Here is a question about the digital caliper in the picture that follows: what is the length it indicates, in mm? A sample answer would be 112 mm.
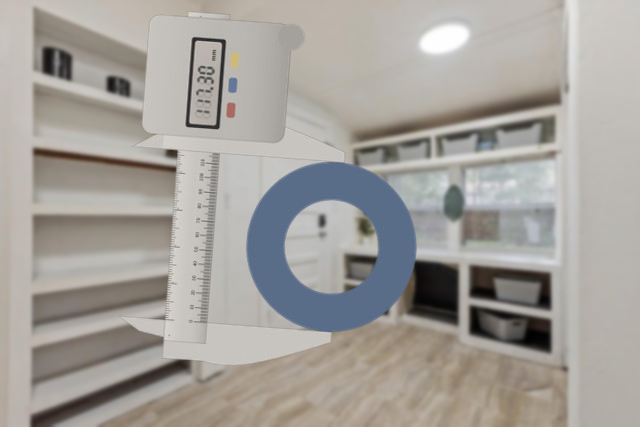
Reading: 117.30 mm
